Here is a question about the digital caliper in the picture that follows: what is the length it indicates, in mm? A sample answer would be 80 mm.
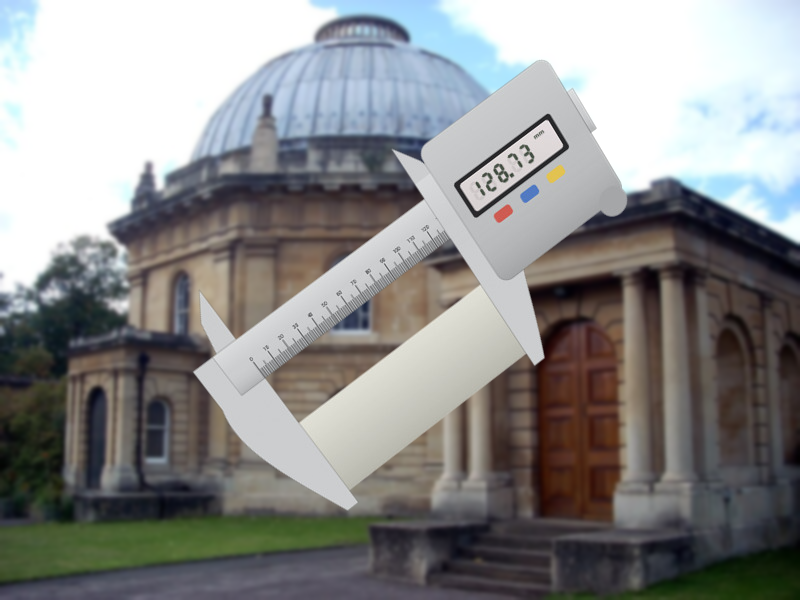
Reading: 128.73 mm
